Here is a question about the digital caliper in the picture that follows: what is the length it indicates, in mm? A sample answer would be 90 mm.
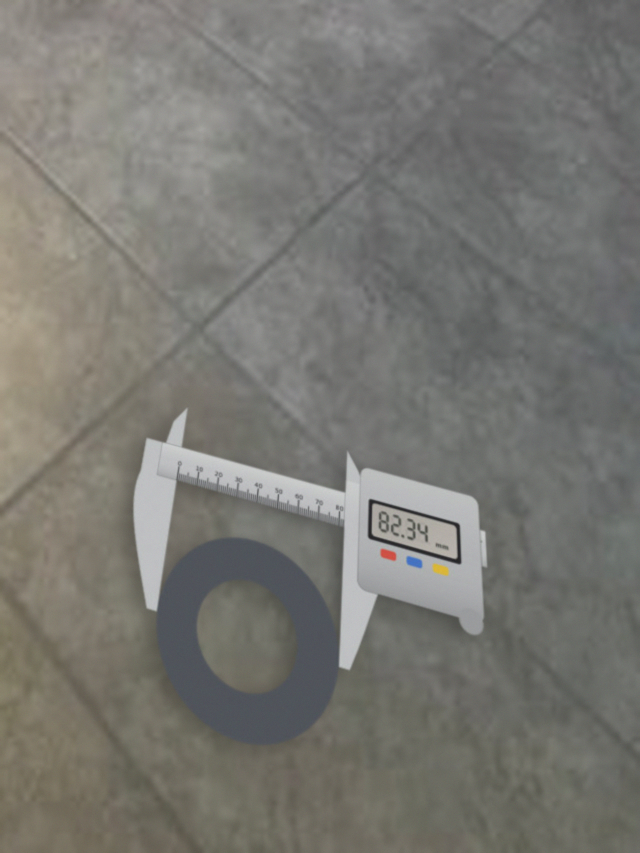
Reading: 82.34 mm
